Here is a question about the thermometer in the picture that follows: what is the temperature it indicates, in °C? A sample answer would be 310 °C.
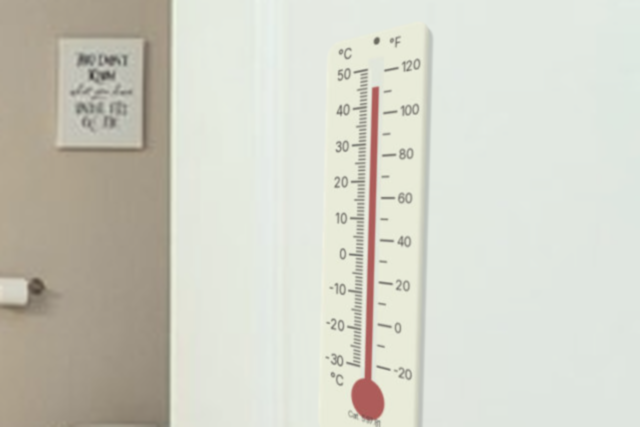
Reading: 45 °C
